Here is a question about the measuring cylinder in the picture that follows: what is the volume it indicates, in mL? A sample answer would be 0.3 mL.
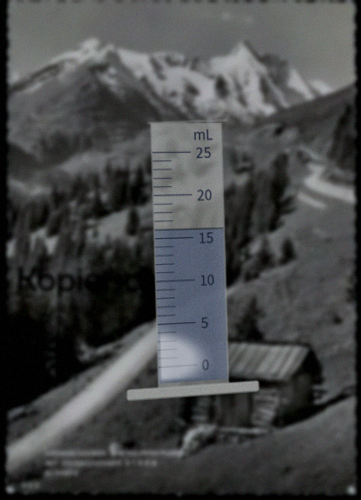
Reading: 16 mL
